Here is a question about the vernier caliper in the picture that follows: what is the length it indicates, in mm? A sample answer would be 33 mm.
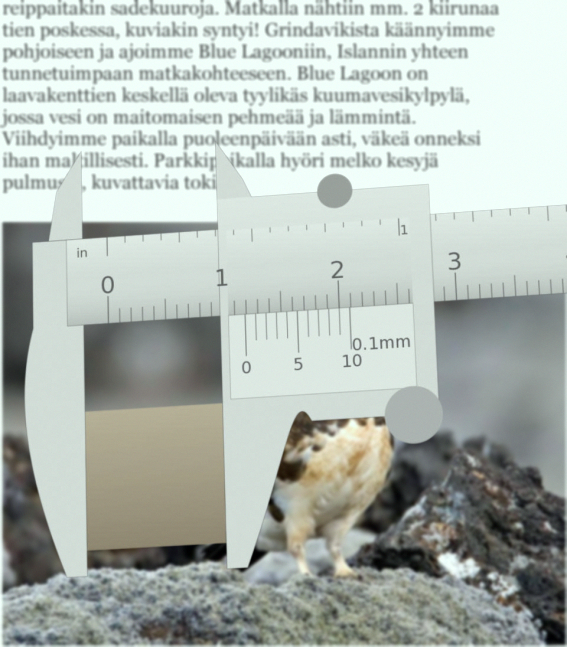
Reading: 11.9 mm
